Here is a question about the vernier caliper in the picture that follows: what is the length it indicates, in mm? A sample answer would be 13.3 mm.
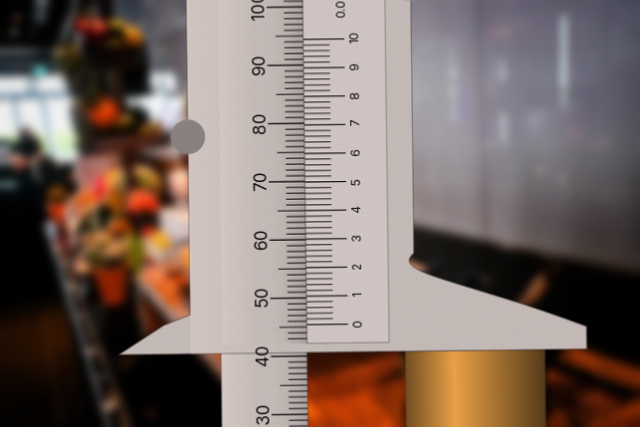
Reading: 45.4 mm
